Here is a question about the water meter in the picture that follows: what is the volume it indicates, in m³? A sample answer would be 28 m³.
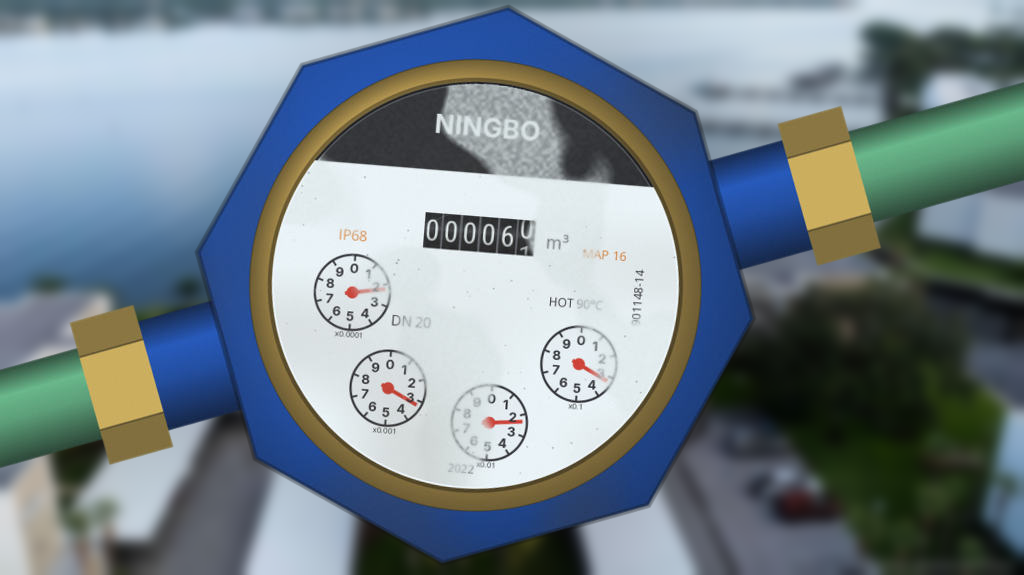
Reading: 60.3232 m³
